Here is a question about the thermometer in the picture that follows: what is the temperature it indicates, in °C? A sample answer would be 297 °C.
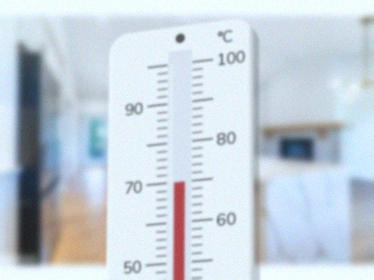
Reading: 70 °C
